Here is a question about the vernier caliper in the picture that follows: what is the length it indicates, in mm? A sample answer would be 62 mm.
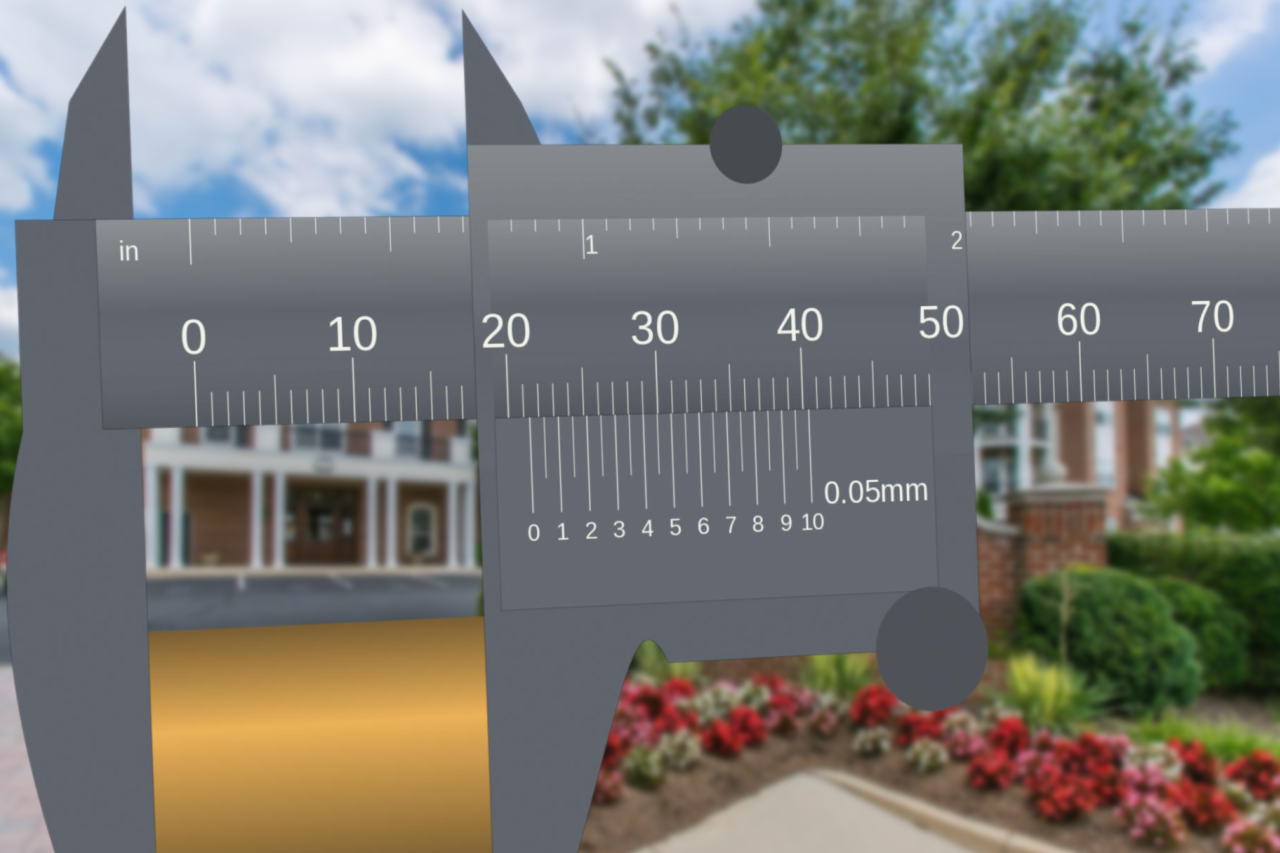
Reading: 21.4 mm
